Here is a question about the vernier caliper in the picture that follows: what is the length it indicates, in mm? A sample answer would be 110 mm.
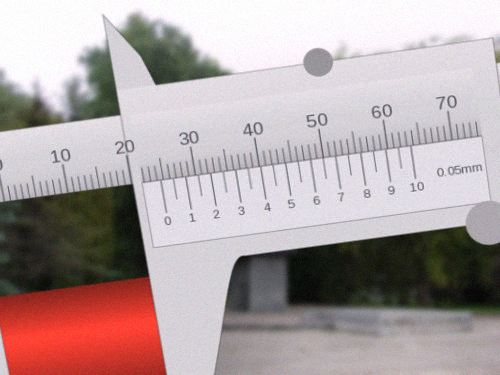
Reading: 24.6 mm
